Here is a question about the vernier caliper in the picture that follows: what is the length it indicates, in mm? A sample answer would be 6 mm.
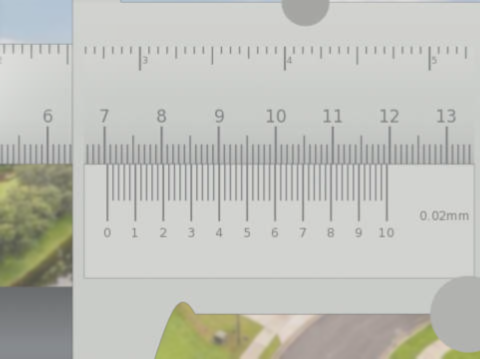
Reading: 70.5 mm
